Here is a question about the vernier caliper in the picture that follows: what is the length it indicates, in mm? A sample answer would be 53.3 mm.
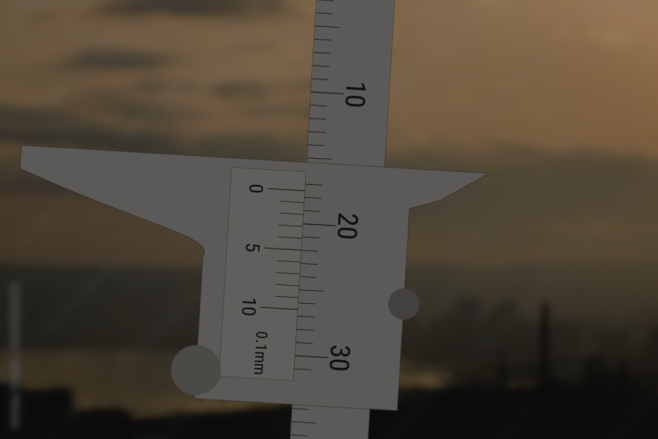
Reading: 17.5 mm
